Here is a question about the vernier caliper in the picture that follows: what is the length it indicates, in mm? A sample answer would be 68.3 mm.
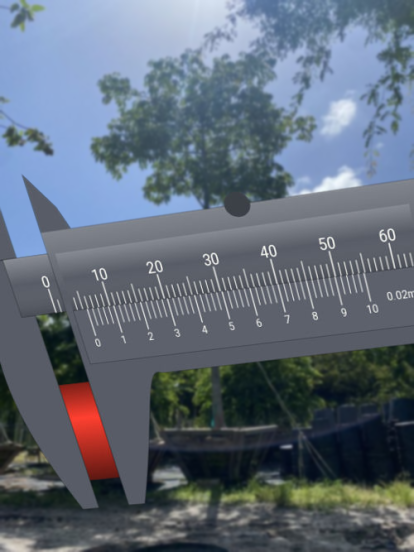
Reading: 5.8 mm
